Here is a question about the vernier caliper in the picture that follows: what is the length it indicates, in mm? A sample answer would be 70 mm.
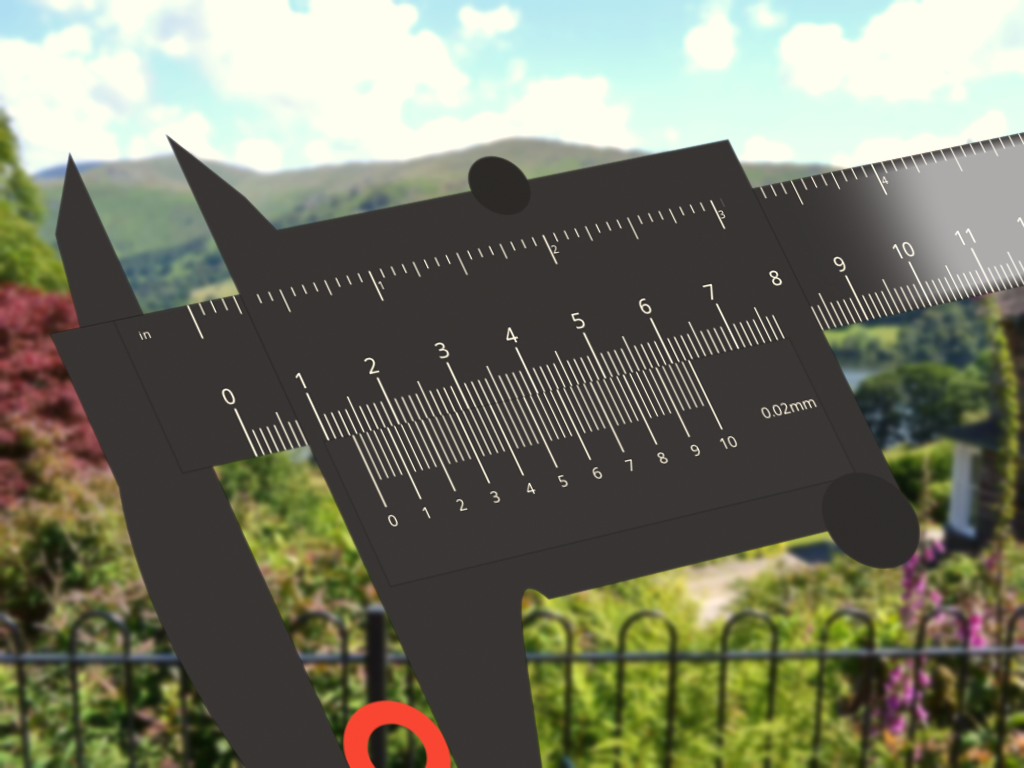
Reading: 13.4 mm
